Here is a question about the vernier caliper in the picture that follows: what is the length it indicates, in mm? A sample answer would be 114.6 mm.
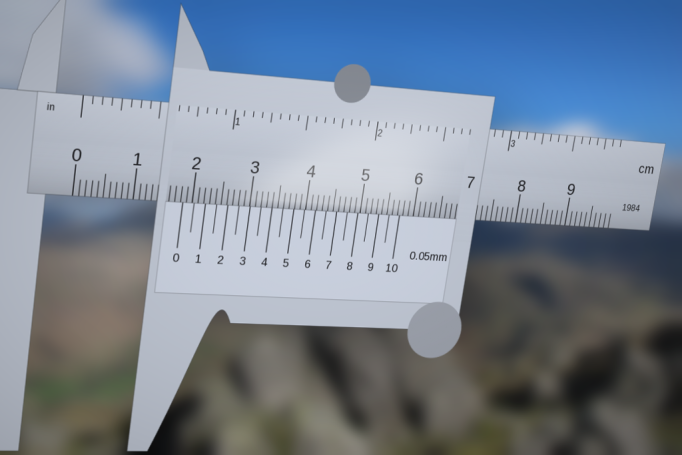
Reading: 18.4 mm
